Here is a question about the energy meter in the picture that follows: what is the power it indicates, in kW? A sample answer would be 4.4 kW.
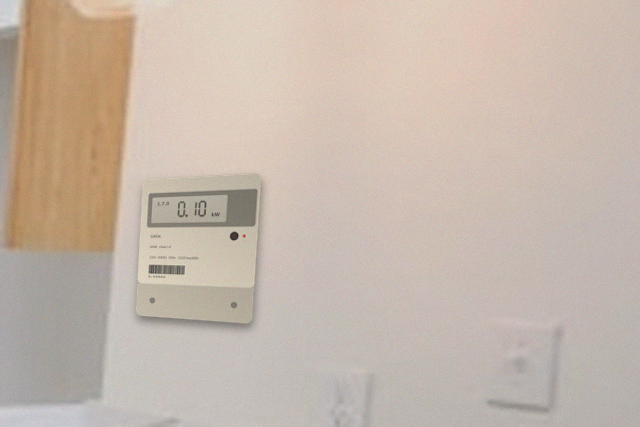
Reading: 0.10 kW
